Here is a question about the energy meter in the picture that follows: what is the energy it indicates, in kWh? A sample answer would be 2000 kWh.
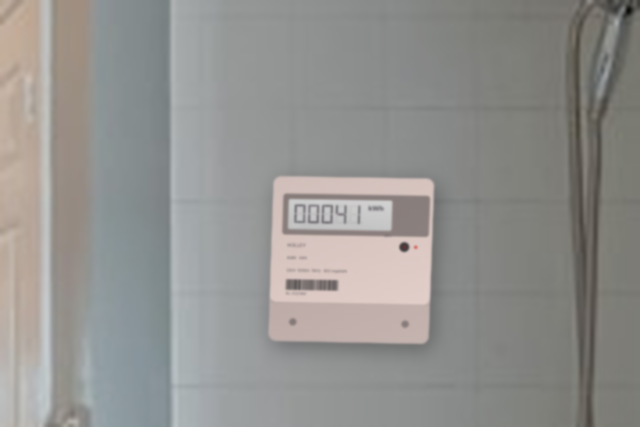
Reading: 41 kWh
